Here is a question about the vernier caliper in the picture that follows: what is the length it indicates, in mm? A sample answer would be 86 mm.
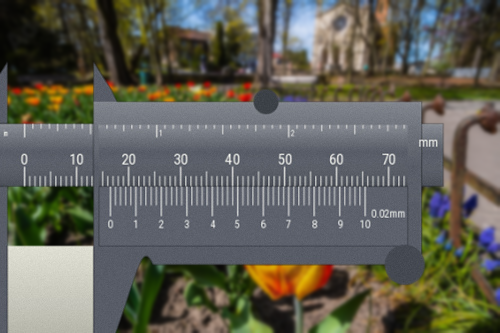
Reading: 16.5 mm
